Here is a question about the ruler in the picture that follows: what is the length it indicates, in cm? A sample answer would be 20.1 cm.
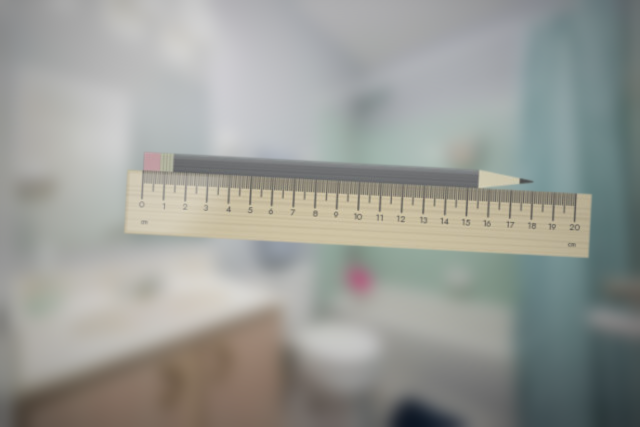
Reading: 18 cm
